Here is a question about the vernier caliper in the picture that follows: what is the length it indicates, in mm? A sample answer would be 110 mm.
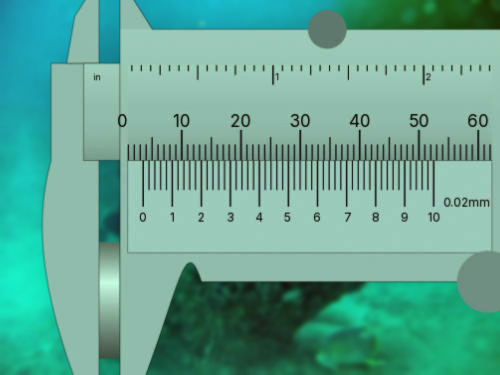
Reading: 3.5 mm
